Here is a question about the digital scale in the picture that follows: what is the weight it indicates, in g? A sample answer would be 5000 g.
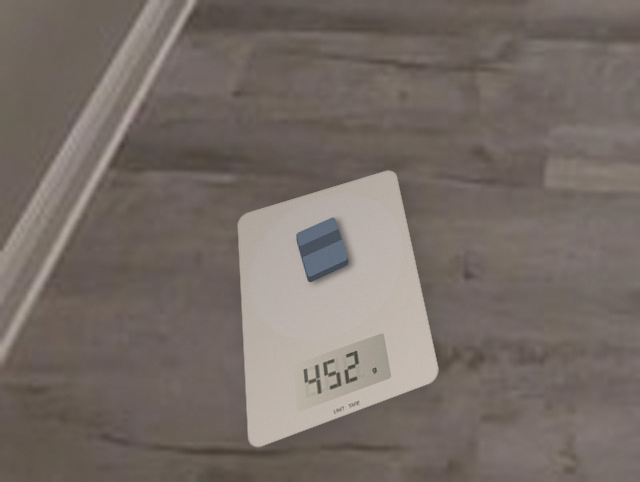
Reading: 452 g
